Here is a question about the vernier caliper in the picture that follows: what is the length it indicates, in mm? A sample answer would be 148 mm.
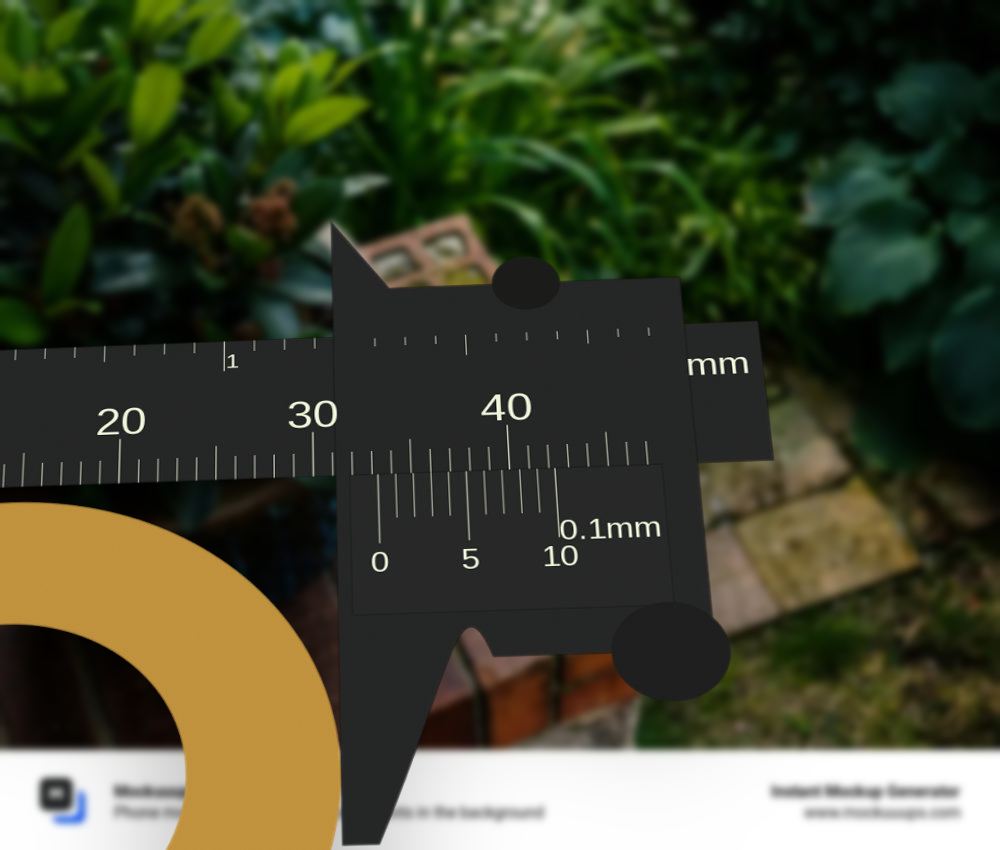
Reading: 33.3 mm
